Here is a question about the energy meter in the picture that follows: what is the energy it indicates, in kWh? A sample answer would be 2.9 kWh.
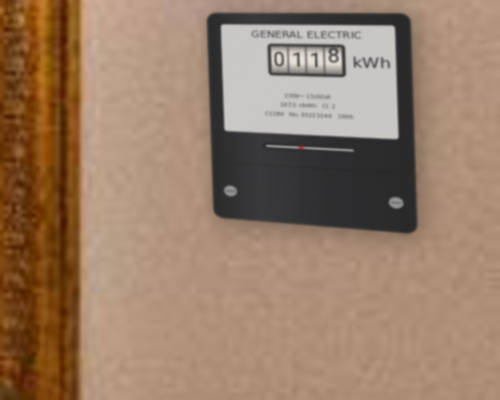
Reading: 118 kWh
